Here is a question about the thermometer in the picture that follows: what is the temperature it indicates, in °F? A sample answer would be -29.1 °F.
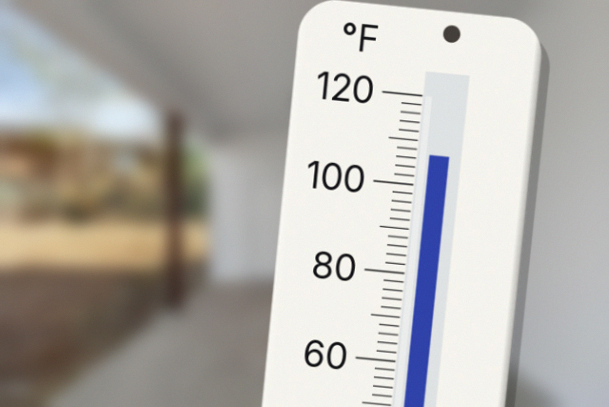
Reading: 107 °F
